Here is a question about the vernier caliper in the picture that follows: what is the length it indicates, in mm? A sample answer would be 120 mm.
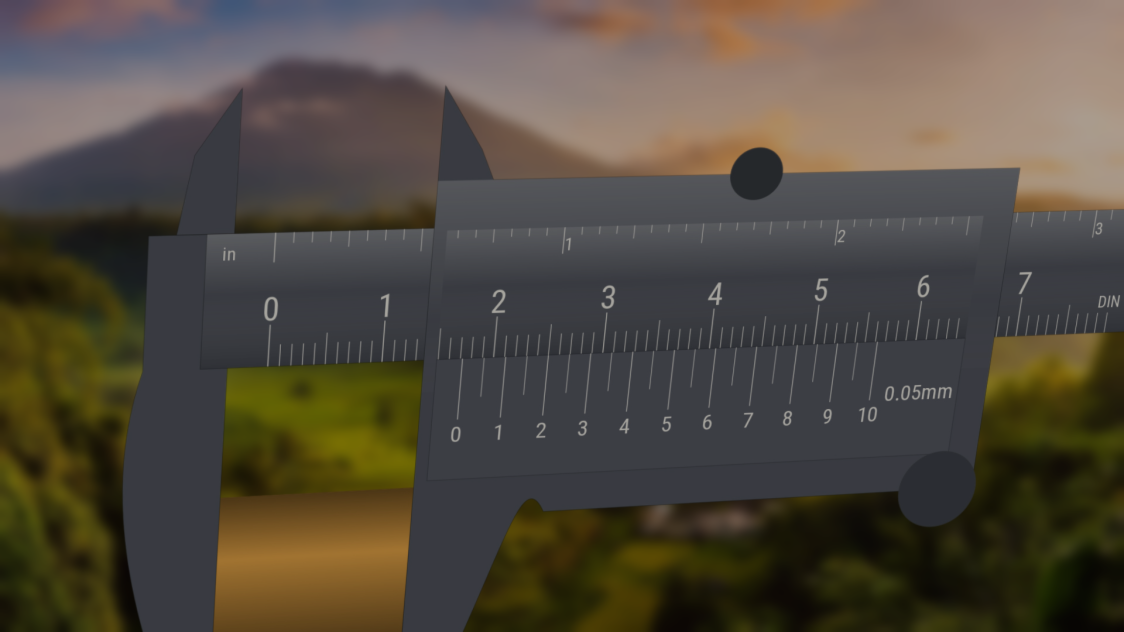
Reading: 17.2 mm
